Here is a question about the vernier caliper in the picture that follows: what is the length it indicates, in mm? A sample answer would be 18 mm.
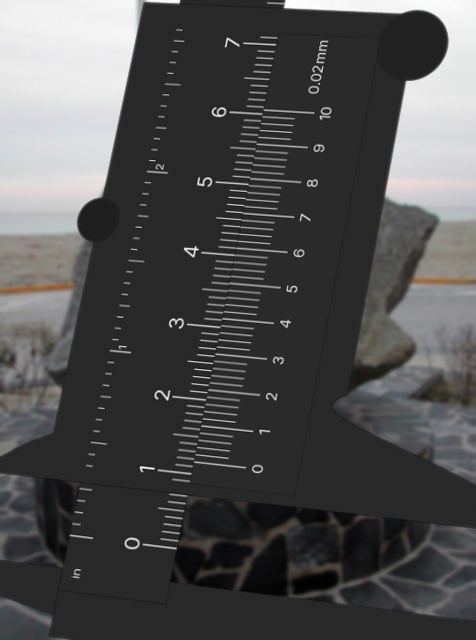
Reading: 11.6 mm
